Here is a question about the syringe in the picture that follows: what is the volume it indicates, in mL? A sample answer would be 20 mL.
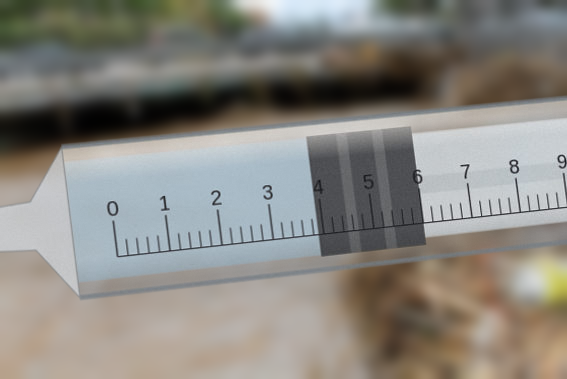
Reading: 3.9 mL
